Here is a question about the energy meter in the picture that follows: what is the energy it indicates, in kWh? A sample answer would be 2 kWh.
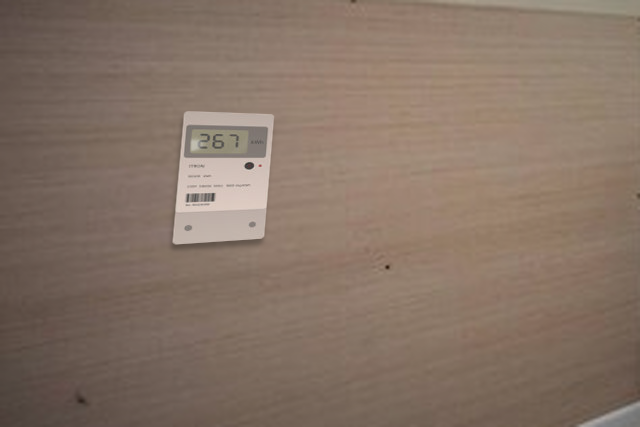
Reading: 267 kWh
